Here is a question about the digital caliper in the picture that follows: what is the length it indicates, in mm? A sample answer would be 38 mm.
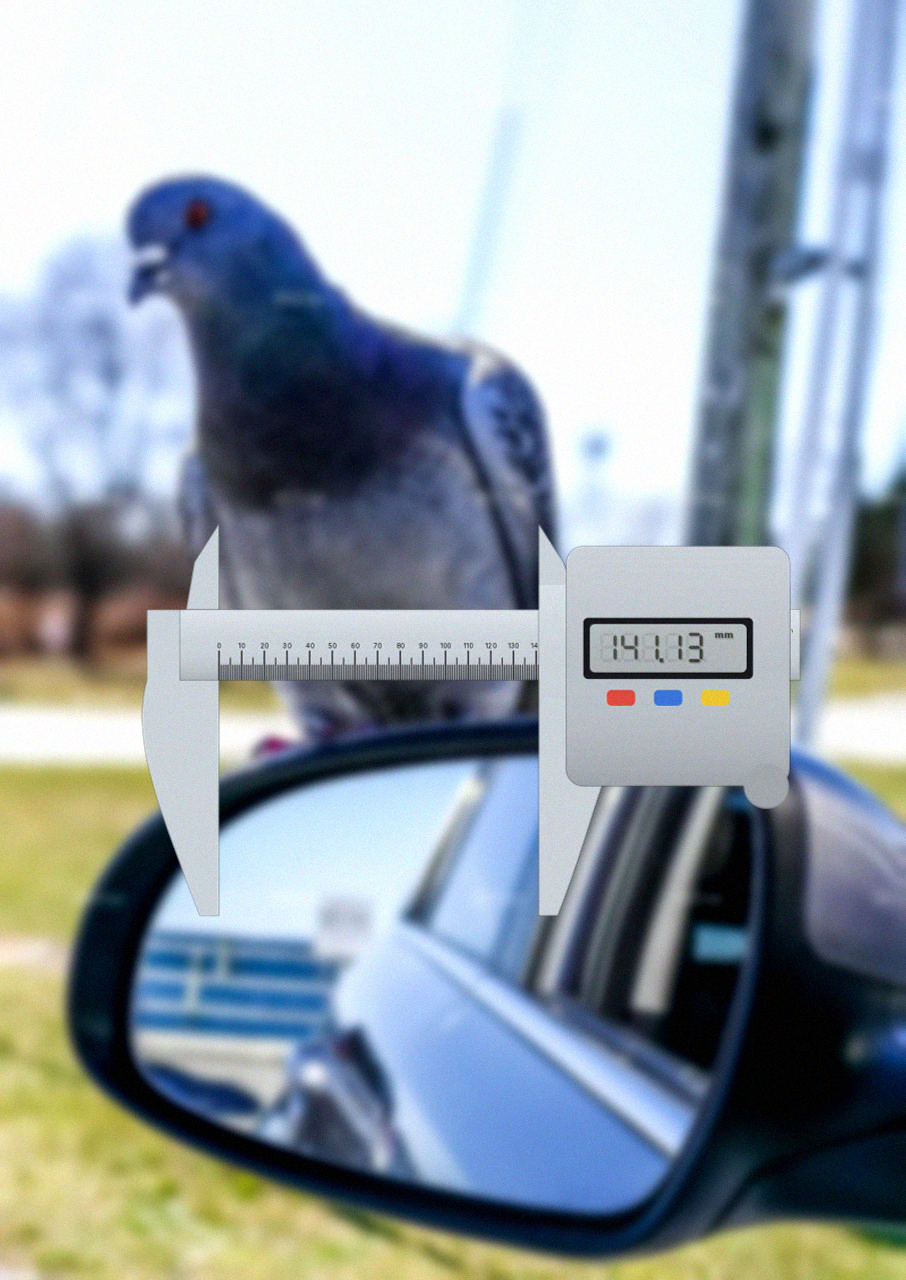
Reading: 141.13 mm
